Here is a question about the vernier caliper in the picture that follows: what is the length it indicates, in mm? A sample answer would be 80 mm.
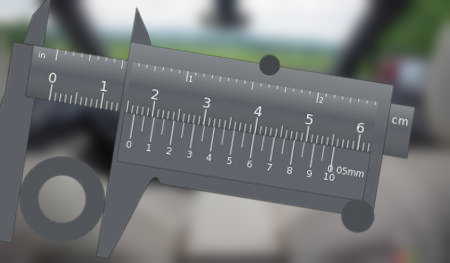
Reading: 16.5 mm
